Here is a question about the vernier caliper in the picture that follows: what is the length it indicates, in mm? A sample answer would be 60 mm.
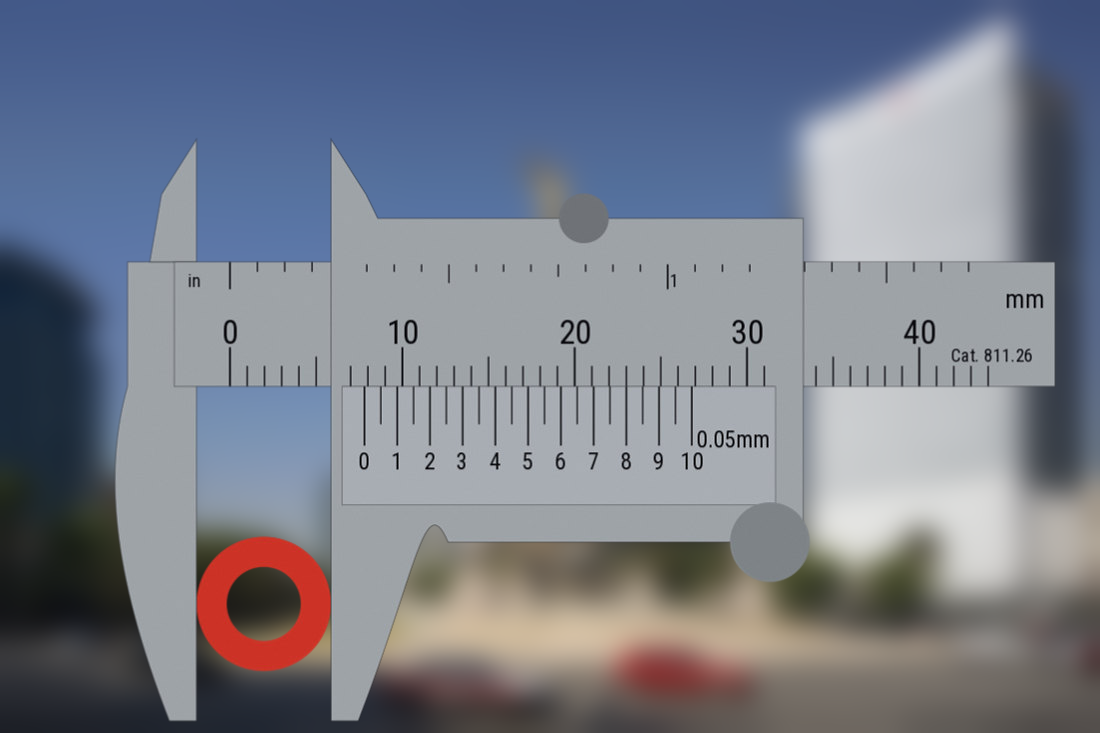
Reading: 7.8 mm
